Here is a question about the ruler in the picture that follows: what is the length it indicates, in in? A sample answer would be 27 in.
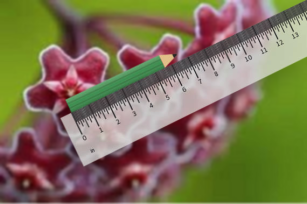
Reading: 6.5 in
